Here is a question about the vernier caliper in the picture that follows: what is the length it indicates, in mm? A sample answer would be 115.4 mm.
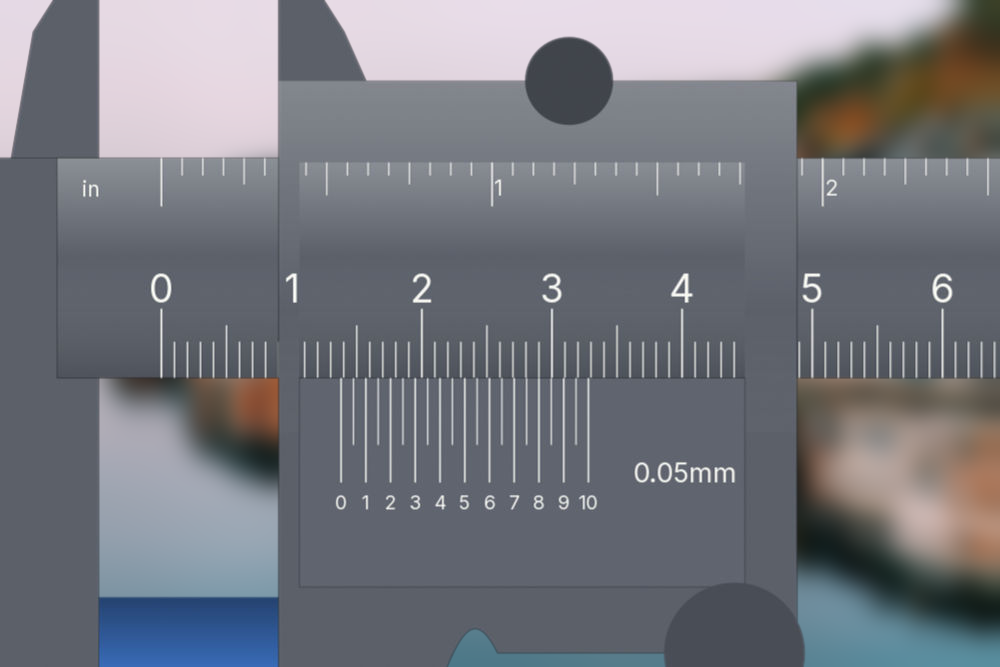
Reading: 13.8 mm
